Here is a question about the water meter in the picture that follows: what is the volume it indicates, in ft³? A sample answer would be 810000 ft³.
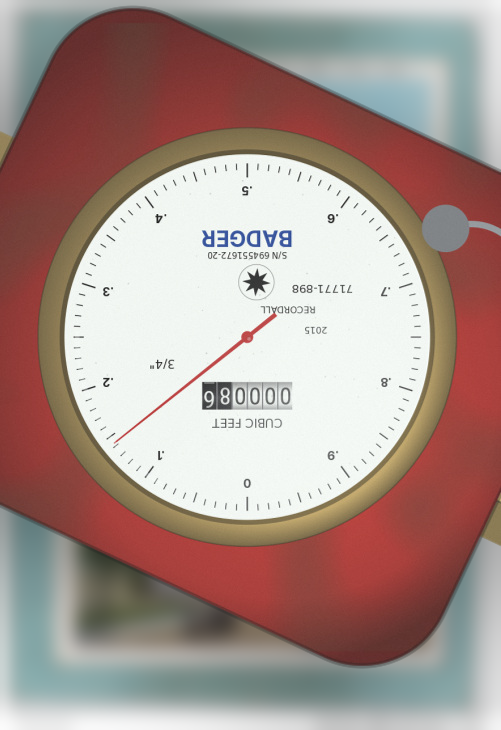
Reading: 86.14 ft³
